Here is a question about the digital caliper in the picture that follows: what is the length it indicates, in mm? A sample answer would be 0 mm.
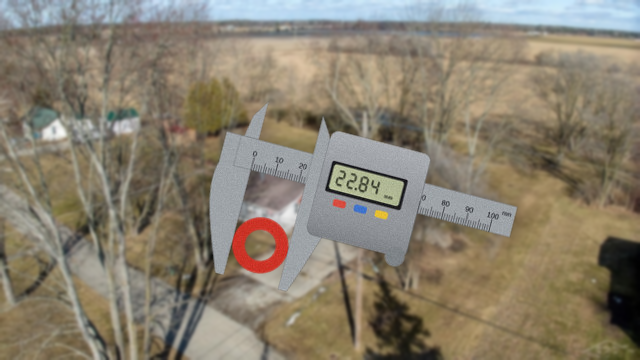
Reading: 22.84 mm
